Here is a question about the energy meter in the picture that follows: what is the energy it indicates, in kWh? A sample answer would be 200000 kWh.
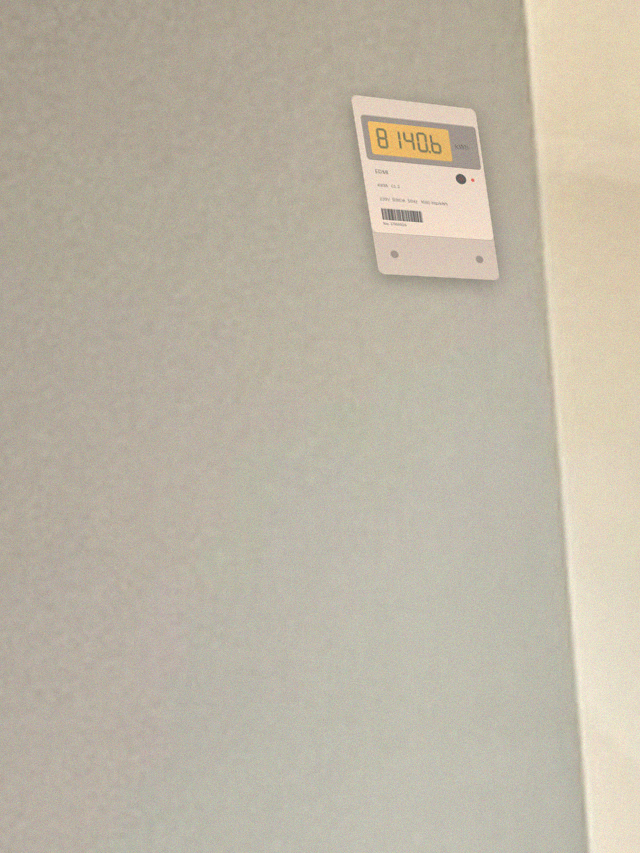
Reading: 8140.6 kWh
